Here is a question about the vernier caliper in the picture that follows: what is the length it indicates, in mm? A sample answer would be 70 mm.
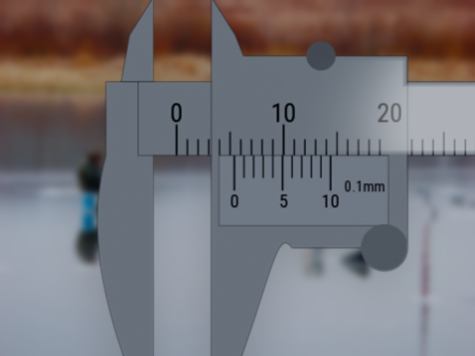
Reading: 5.4 mm
